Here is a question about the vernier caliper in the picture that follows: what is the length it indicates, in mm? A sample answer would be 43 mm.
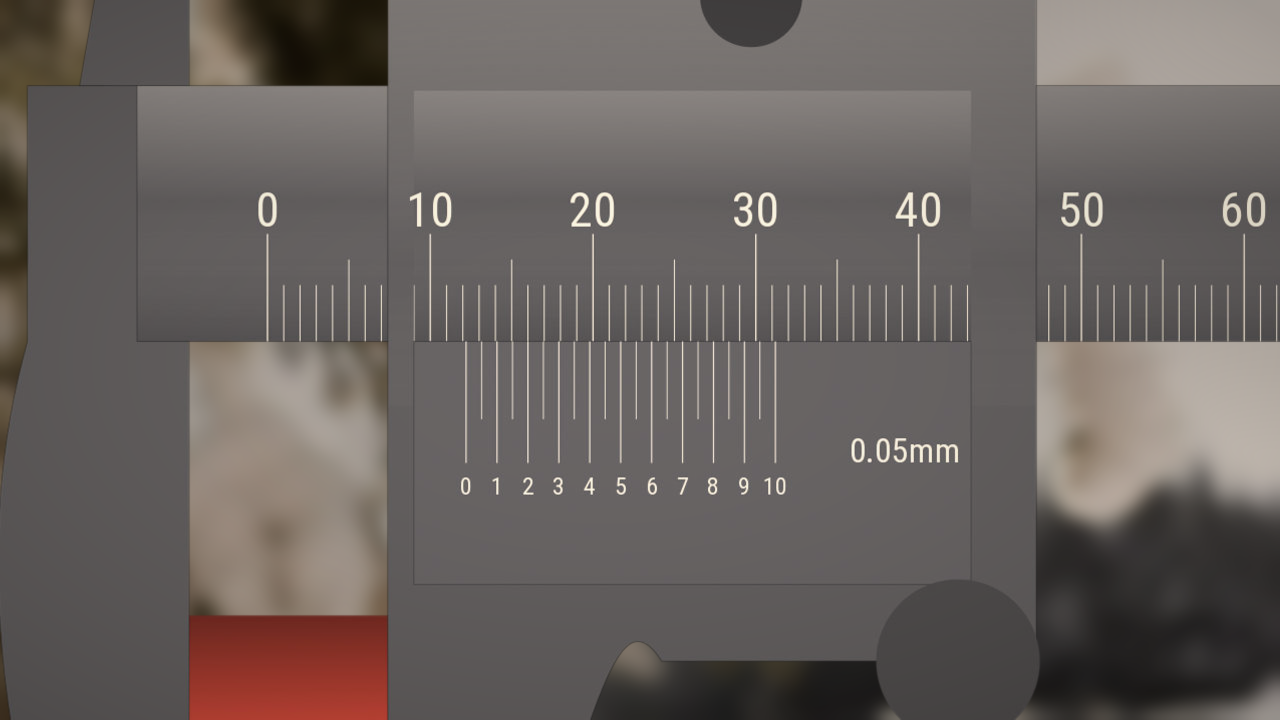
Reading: 12.2 mm
